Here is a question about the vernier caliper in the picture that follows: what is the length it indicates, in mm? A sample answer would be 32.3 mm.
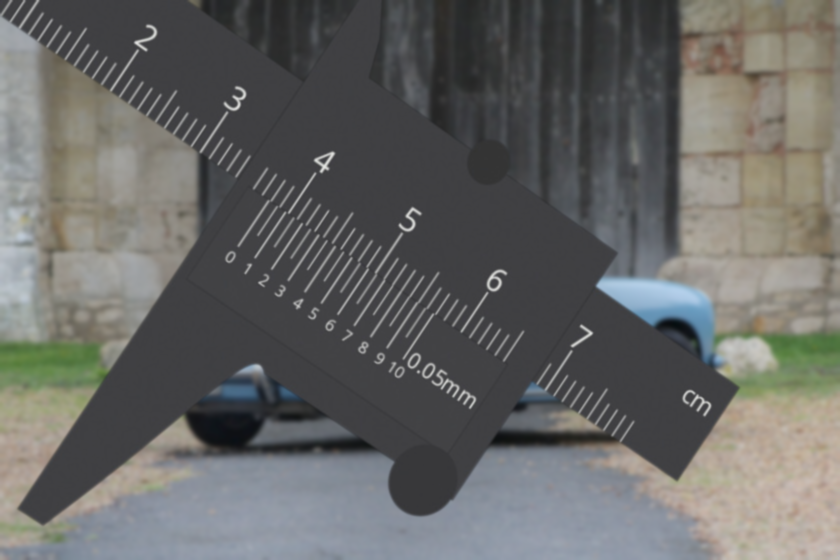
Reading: 37.8 mm
